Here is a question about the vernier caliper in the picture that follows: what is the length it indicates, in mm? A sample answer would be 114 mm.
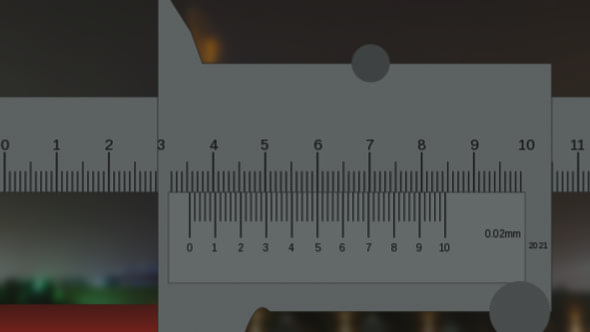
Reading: 35.5 mm
